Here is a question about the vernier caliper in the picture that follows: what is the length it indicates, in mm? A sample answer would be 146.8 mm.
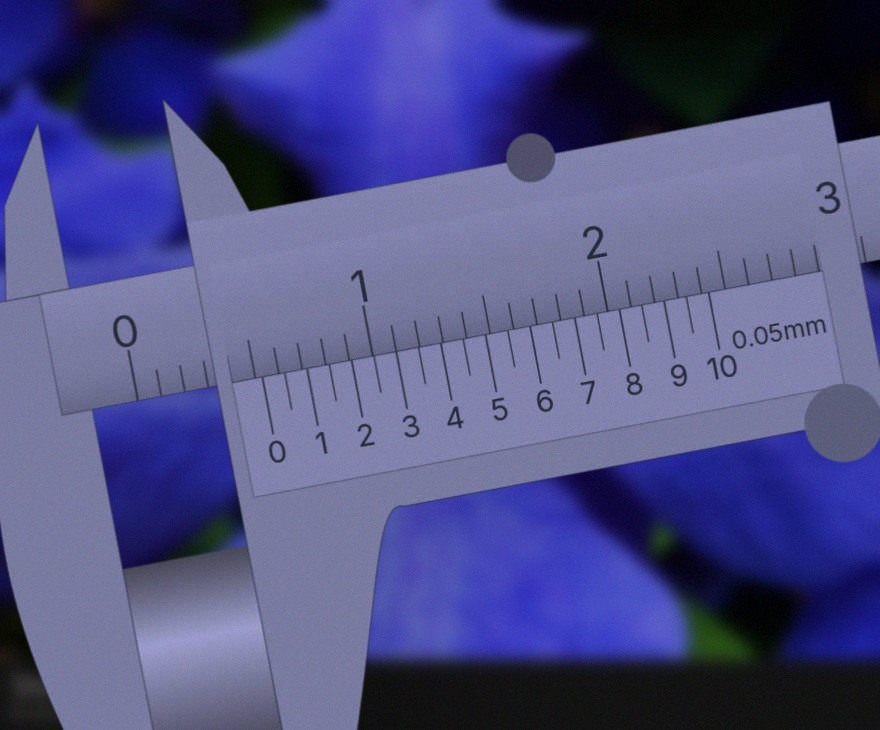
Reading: 5.3 mm
